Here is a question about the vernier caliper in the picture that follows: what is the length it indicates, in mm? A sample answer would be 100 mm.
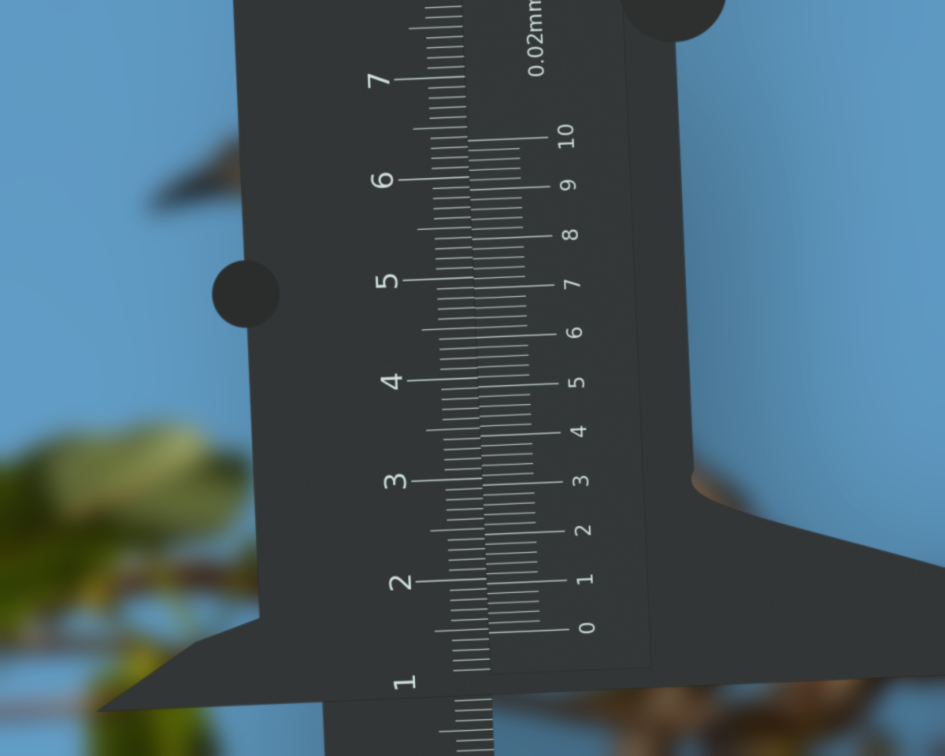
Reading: 14.6 mm
